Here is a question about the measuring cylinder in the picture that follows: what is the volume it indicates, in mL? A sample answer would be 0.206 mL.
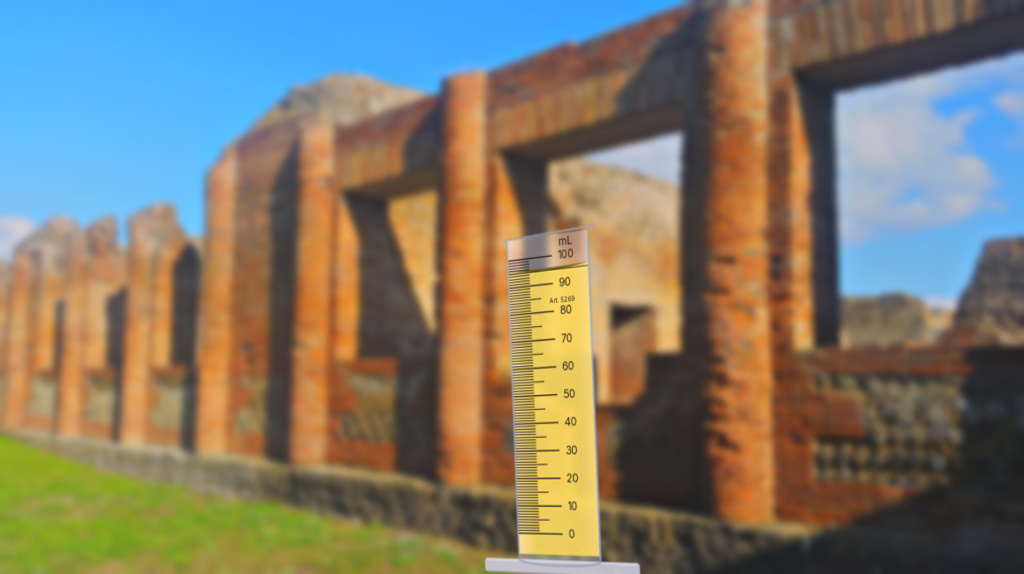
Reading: 95 mL
